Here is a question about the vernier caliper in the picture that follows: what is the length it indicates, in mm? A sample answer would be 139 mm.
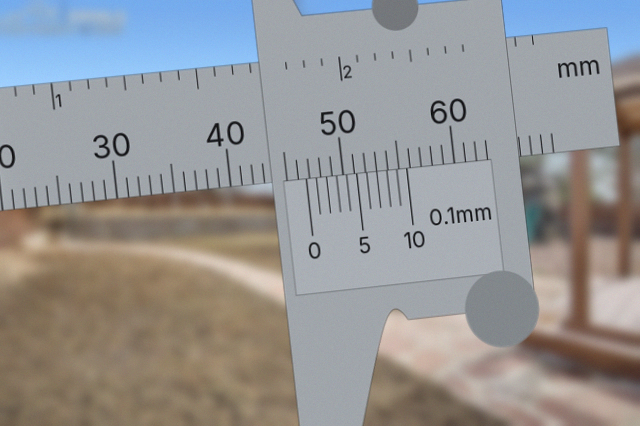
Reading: 46.7 mm
